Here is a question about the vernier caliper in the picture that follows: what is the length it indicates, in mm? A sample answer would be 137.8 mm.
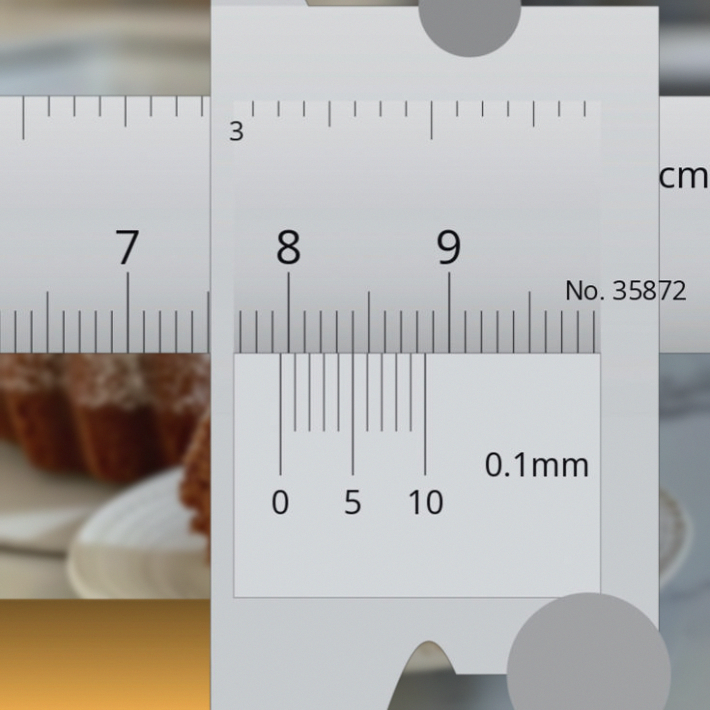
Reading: 79.5 mm
